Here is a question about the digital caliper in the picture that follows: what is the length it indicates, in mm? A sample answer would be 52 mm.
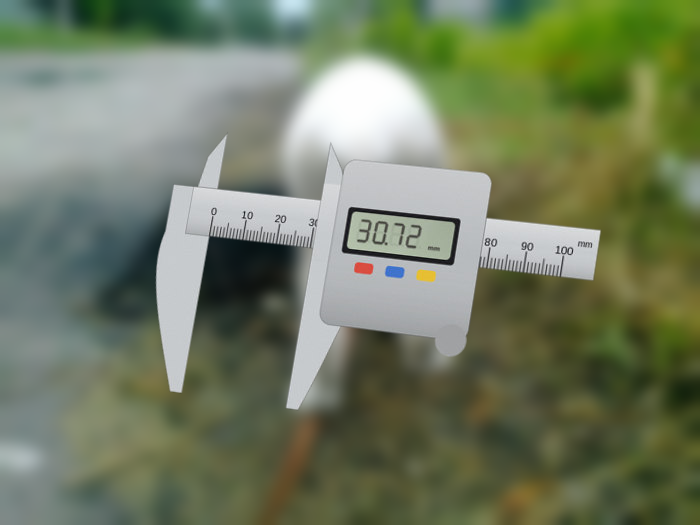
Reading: 30.72 mm
